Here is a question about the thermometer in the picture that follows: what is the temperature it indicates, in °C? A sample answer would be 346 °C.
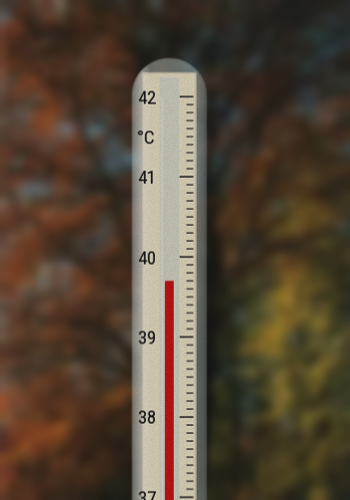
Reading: 39.7 °C
